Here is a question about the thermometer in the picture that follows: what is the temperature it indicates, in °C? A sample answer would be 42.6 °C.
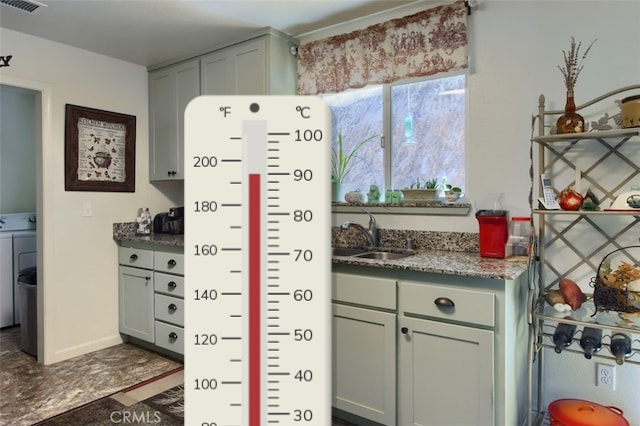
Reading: 90 °C
